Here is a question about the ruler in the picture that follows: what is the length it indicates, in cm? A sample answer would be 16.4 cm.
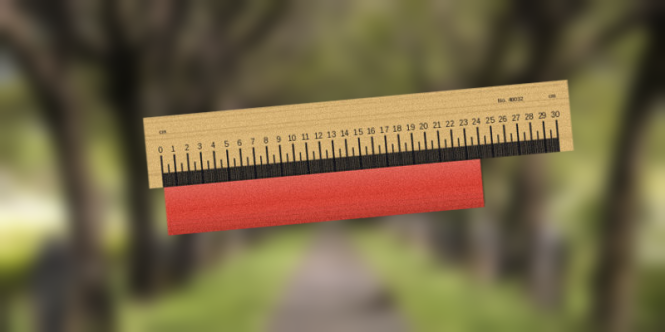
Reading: 24 cm
